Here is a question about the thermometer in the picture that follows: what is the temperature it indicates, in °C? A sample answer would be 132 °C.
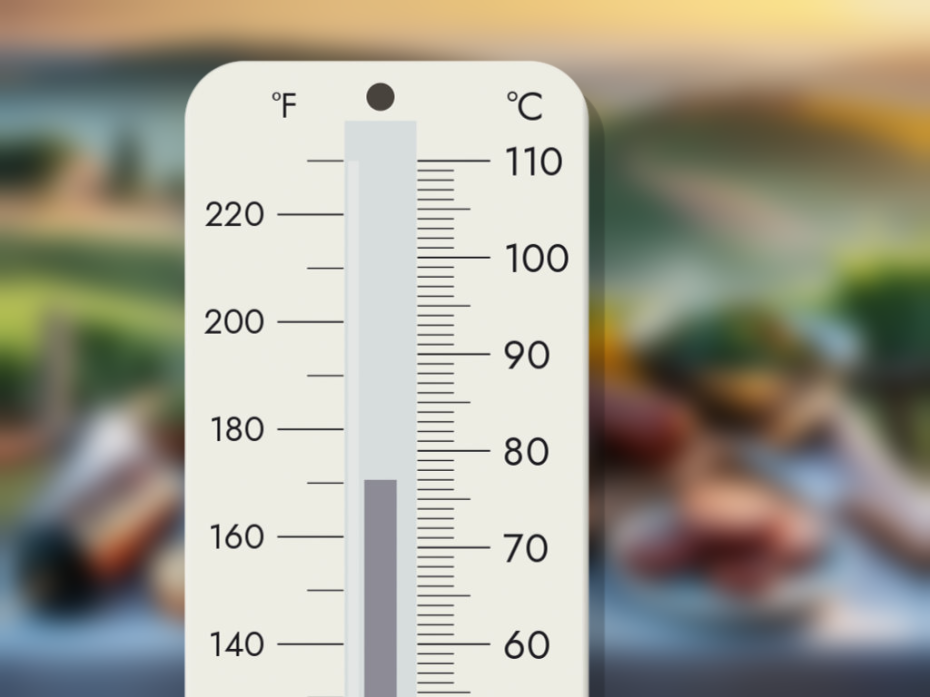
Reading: 77 °C
